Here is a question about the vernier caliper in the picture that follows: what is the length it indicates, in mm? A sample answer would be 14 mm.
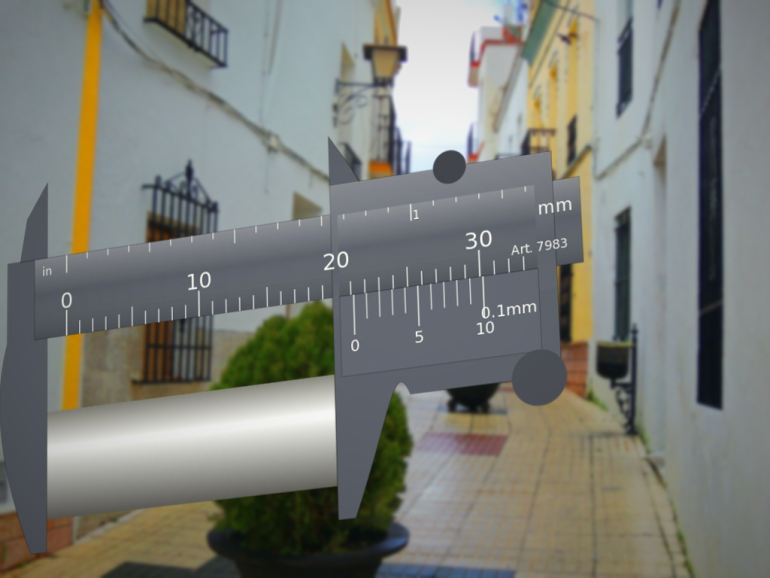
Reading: 21.2 mm
